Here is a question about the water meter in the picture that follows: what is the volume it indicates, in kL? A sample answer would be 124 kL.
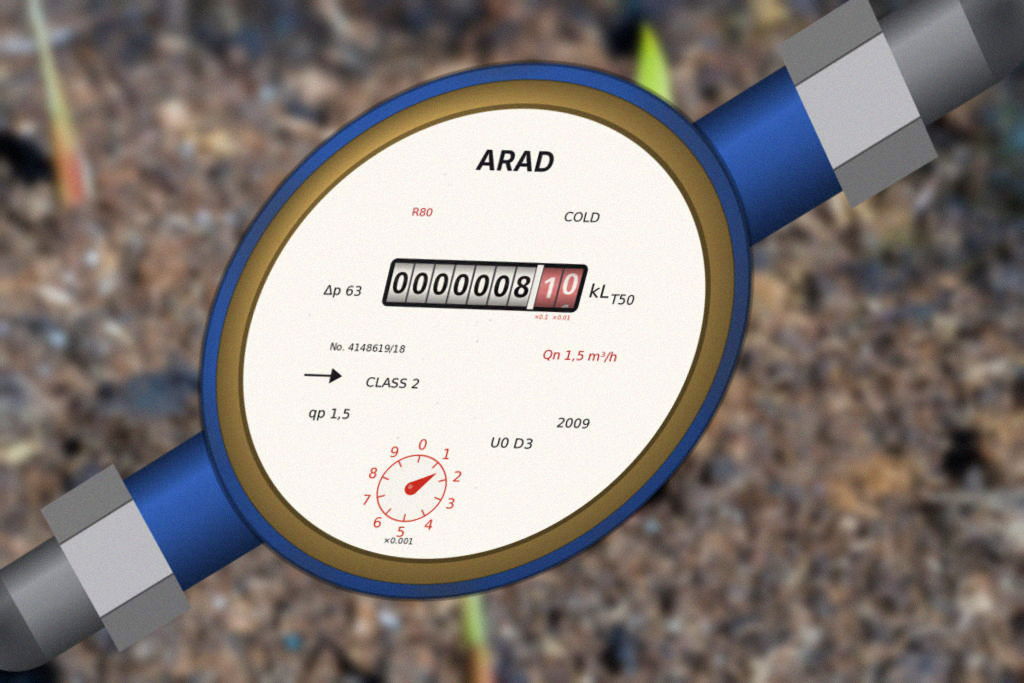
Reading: 8.101 kL
